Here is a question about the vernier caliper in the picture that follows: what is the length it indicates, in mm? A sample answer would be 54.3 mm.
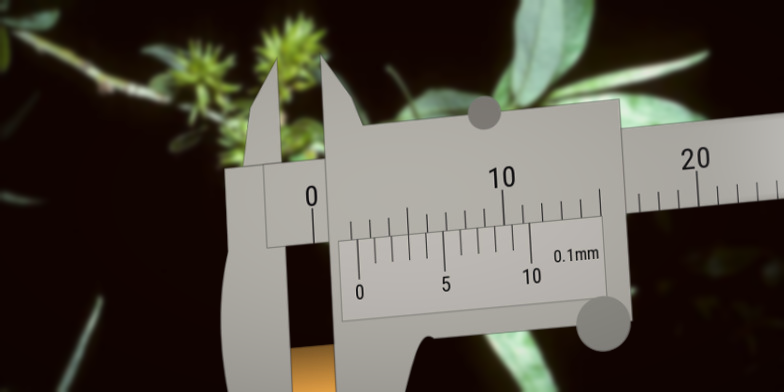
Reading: 2.3 mm
